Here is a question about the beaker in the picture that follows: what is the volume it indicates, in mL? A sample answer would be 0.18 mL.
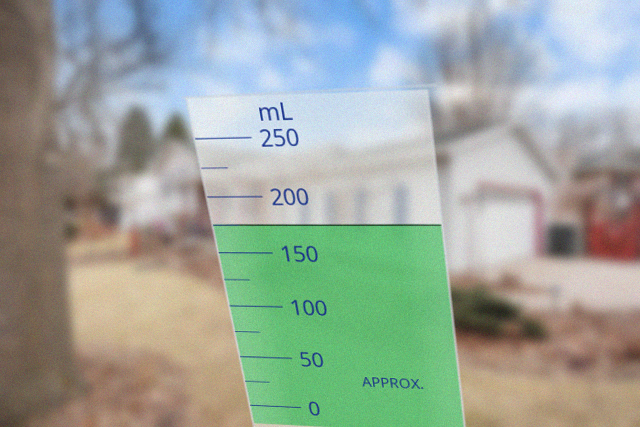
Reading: 175 mL
